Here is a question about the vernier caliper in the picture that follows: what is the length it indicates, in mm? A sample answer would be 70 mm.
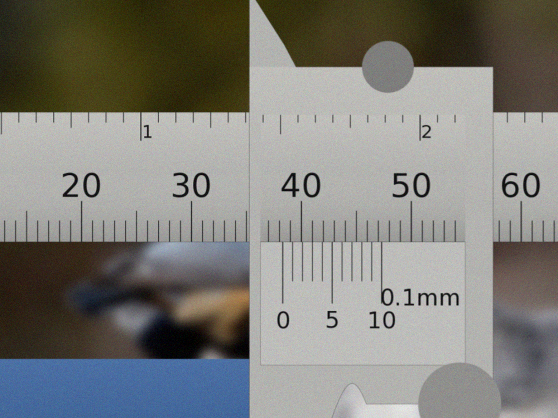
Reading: 38.3 mm
